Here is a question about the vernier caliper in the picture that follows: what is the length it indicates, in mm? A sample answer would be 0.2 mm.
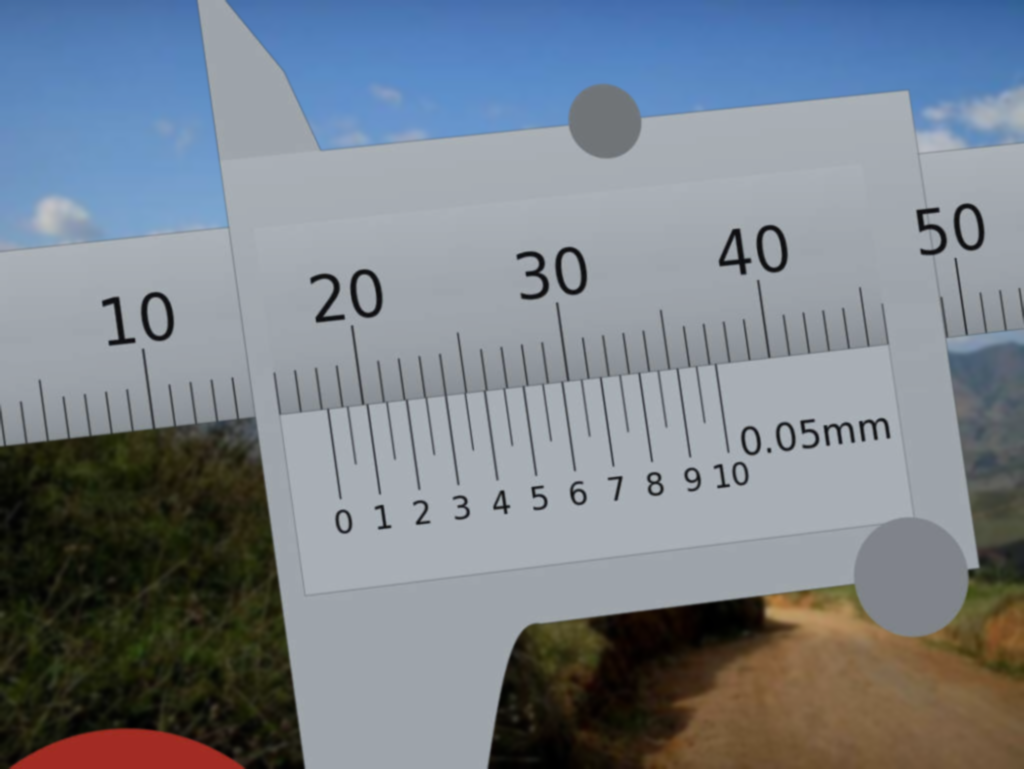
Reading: 18.3 mm
